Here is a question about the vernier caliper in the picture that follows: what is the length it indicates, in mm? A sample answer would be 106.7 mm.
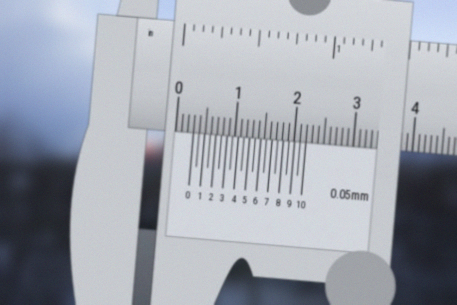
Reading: 3.0 mm
